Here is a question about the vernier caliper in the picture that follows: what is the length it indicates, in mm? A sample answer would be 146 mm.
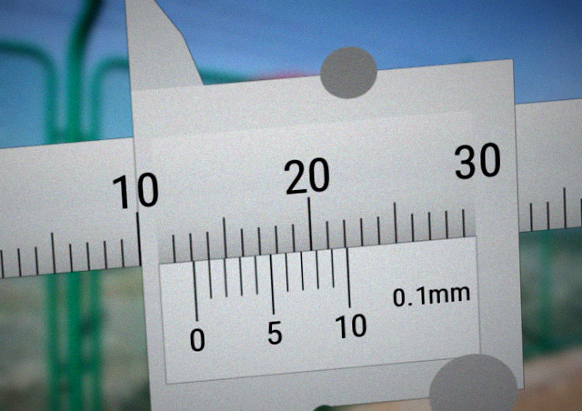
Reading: 13.1 mm
